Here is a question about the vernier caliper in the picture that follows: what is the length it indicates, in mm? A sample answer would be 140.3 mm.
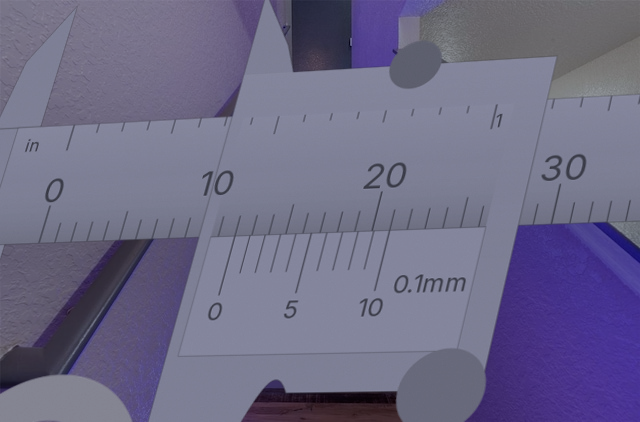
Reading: 12.0 mm
